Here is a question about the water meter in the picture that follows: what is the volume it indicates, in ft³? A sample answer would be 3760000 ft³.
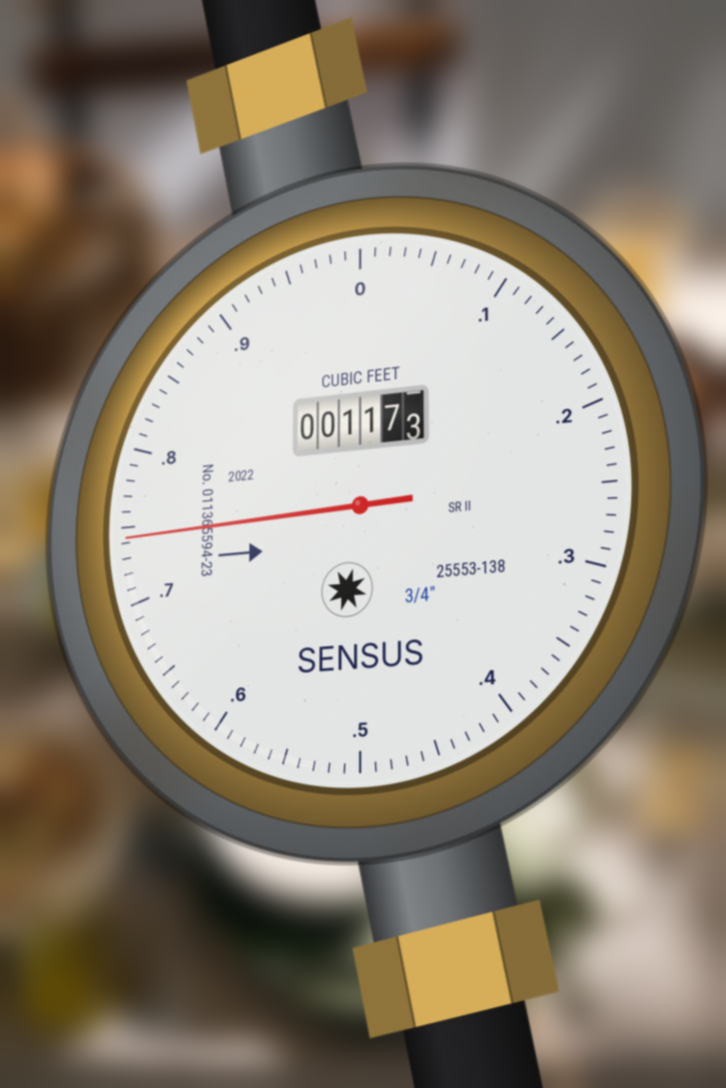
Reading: 1172.74 ft³
